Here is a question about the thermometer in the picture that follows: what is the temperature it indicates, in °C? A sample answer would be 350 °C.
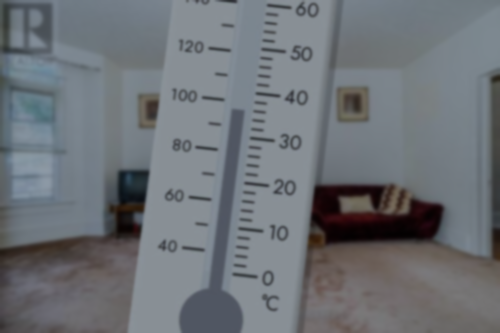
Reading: 36 °C
